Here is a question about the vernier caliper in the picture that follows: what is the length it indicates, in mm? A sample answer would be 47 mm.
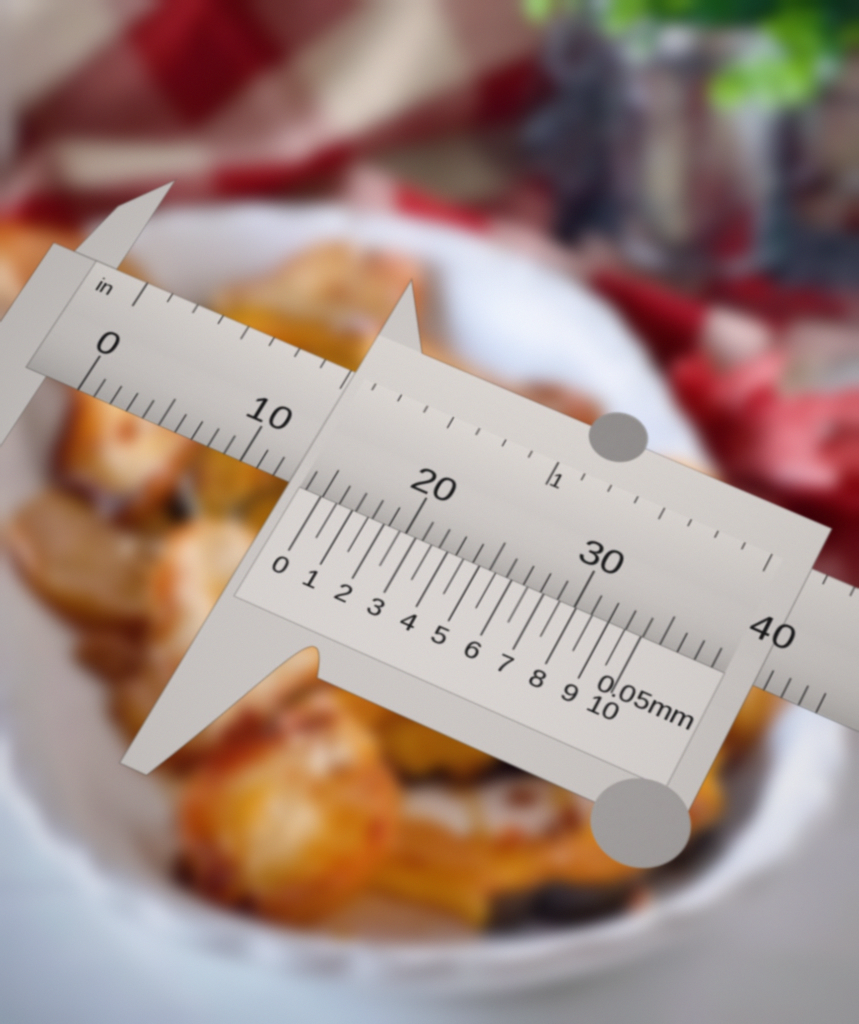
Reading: 14.9 mm
